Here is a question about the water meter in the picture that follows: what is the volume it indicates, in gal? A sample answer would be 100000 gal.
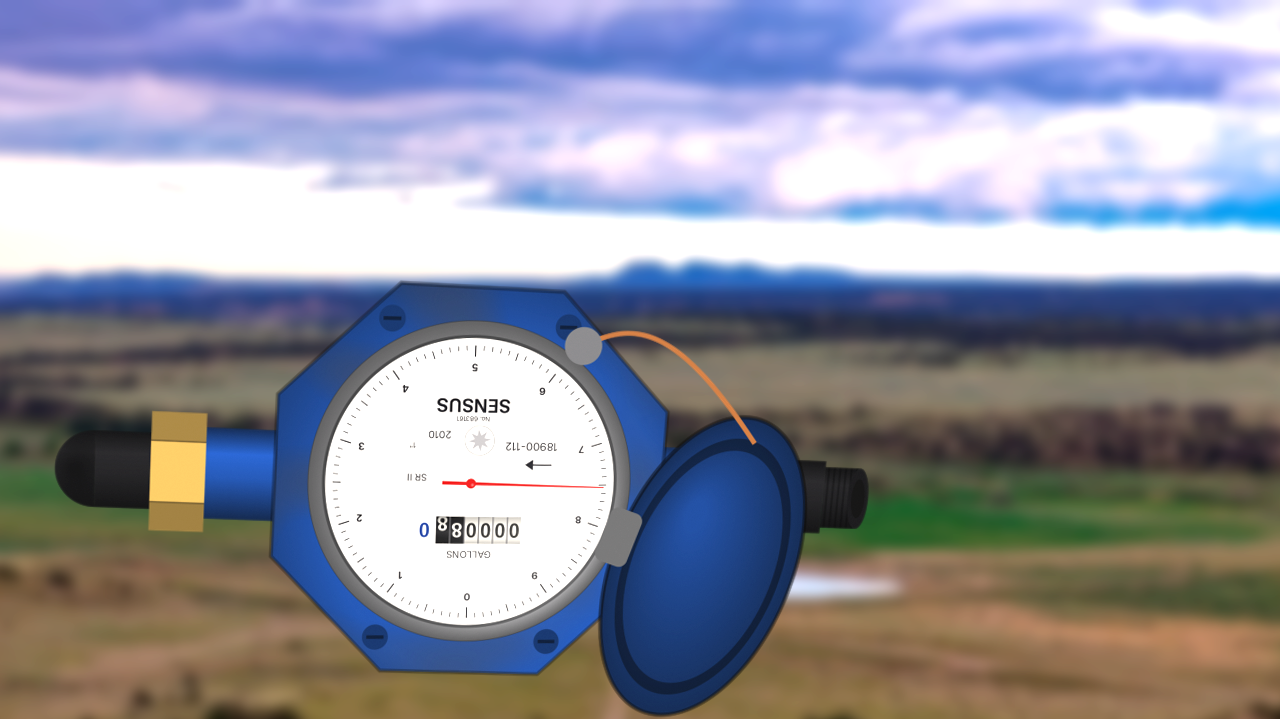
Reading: 877.5 gal
